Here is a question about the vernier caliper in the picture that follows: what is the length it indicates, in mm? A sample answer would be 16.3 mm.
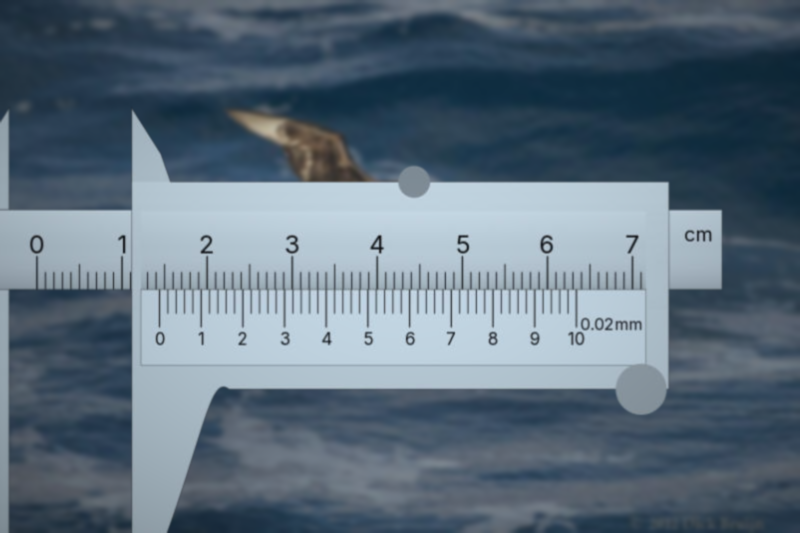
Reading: 14.4 mm
